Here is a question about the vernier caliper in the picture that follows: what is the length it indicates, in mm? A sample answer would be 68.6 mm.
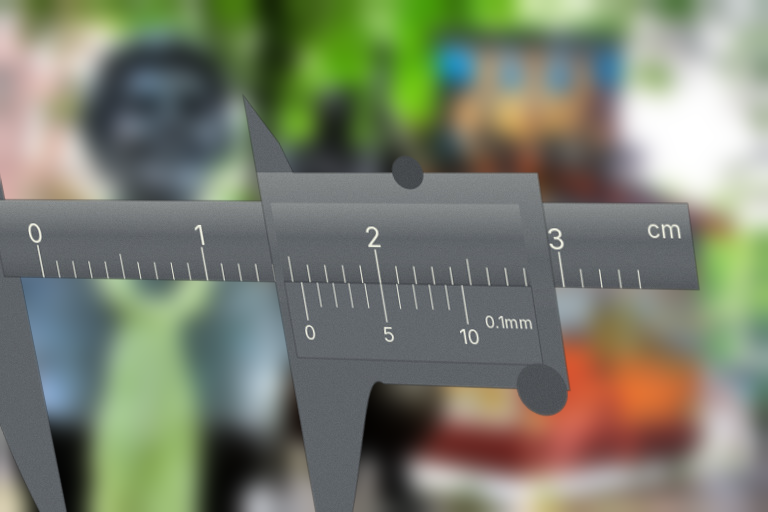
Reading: 15.5 mm
